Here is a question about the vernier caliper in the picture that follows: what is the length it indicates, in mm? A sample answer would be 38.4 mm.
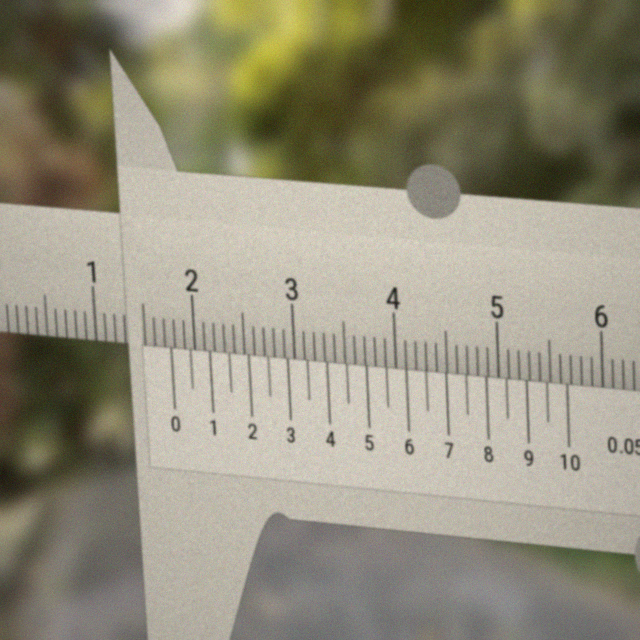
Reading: 17.6 mm
